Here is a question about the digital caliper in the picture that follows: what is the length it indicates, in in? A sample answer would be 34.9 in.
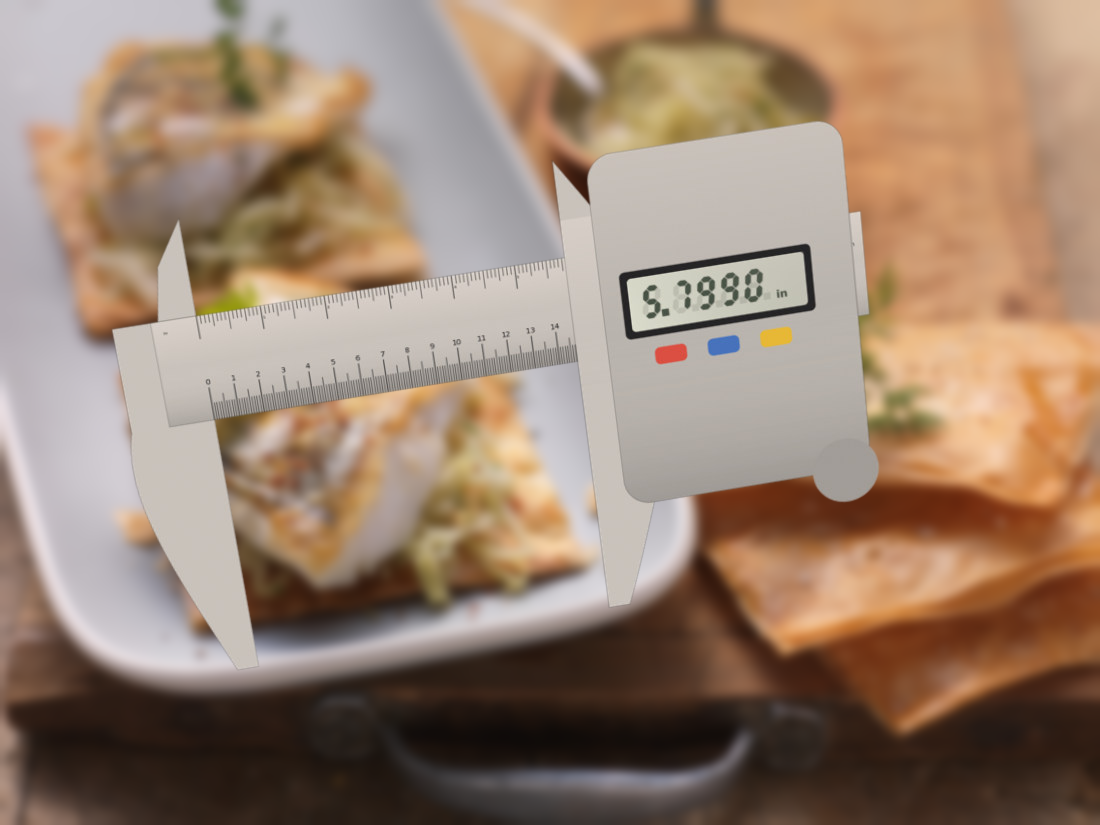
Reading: 5.7990 in
